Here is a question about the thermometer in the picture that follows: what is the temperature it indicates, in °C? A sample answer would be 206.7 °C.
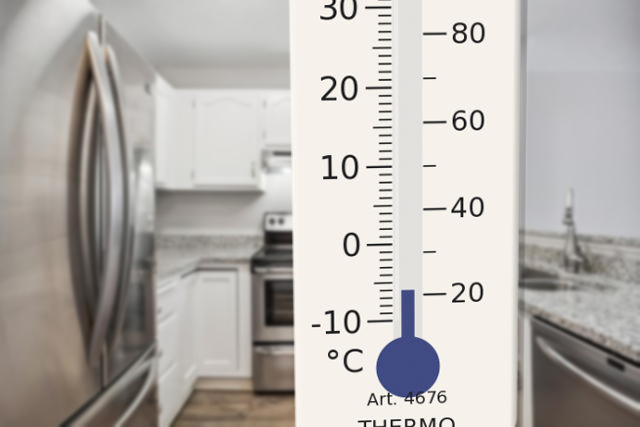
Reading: -6 °C
